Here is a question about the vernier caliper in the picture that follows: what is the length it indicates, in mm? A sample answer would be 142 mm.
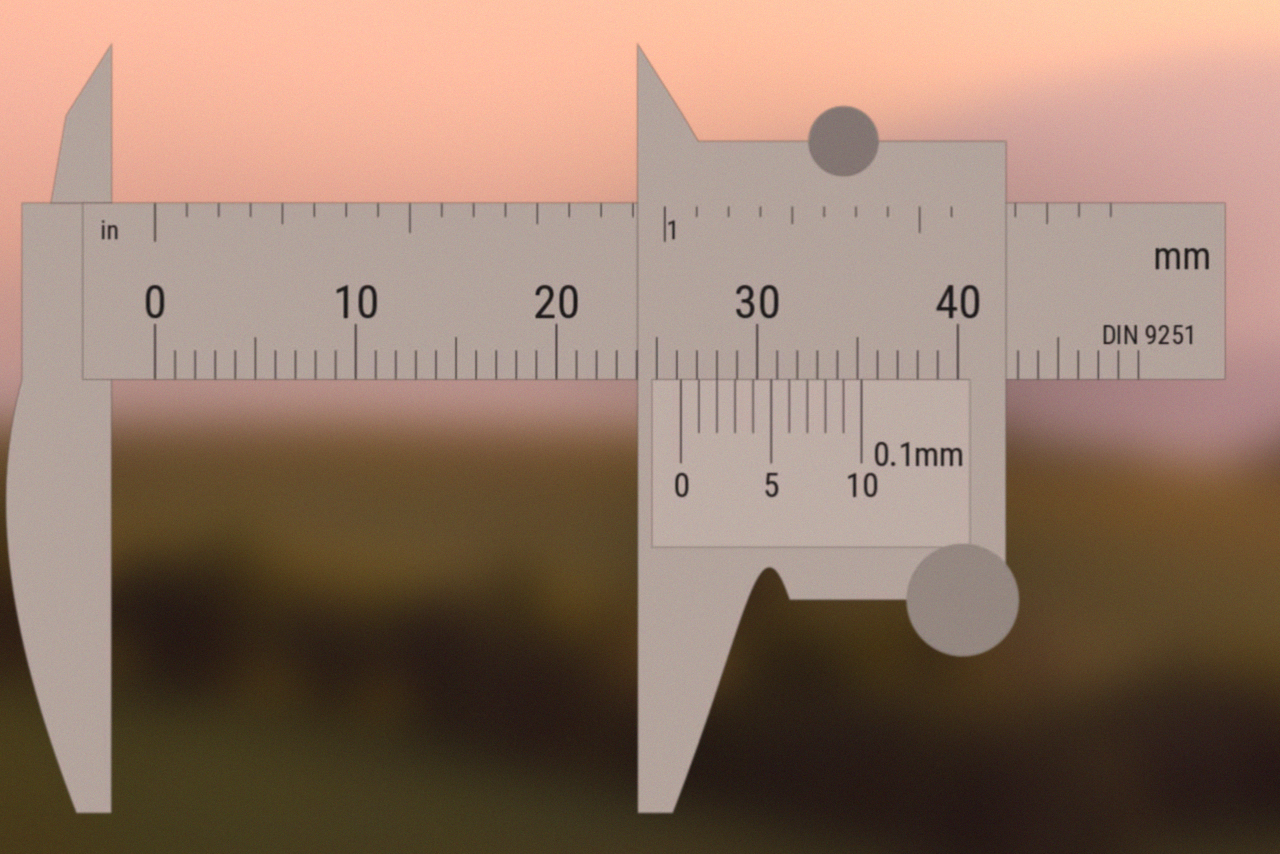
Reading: 26.2 mm
